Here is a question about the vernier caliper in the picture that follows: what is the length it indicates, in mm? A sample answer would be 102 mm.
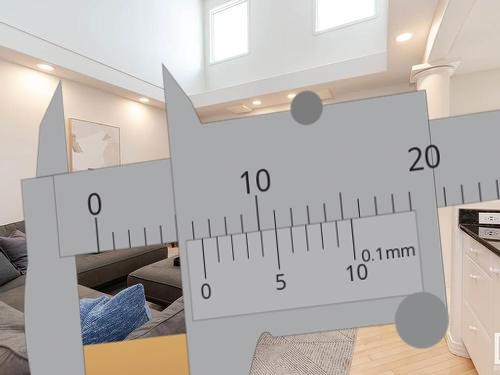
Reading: 6.5 mm
